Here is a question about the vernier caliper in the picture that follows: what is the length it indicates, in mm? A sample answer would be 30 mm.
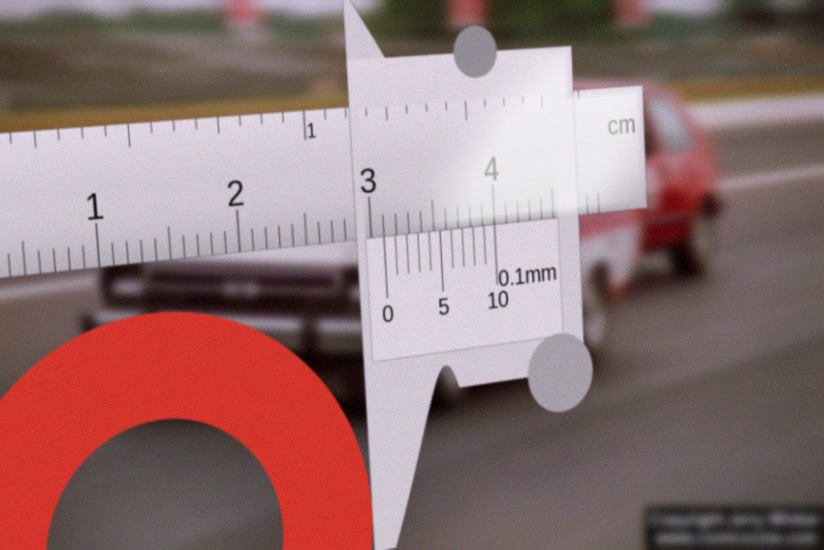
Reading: 31.0 mm
